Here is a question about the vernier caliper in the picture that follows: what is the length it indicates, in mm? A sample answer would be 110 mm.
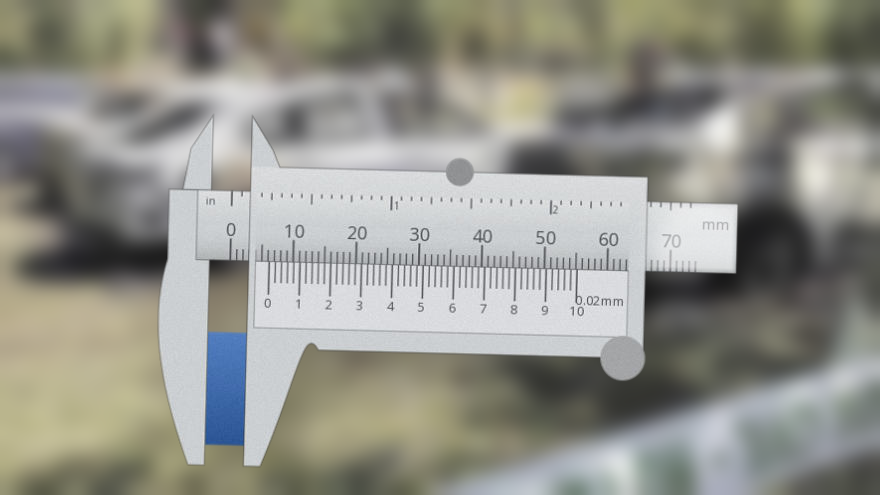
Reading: 6.2 mm
